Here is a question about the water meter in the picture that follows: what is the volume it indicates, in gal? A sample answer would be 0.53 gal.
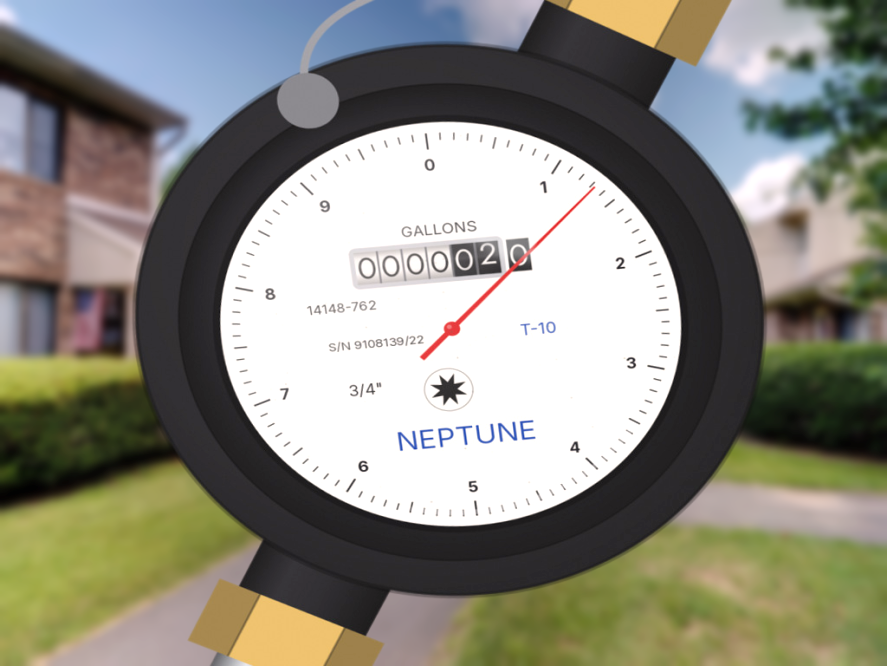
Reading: 21.3 gal
